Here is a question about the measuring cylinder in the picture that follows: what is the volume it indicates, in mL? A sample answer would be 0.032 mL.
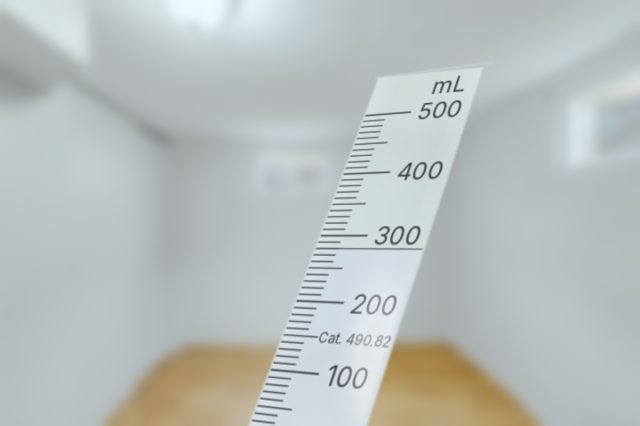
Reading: 280 mL
